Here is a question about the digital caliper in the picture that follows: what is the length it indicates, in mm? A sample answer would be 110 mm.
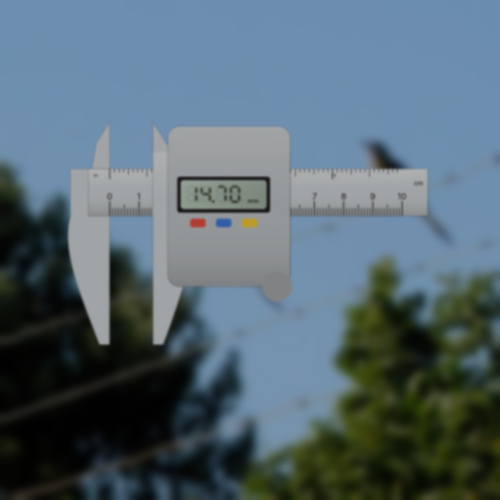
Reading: 14.70 mm
